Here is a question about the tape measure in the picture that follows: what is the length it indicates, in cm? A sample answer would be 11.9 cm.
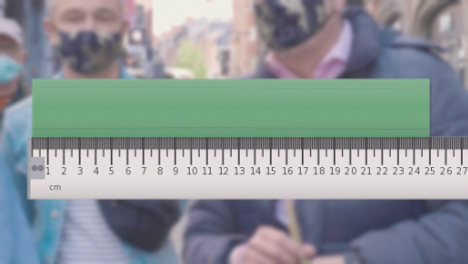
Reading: 25 cm
